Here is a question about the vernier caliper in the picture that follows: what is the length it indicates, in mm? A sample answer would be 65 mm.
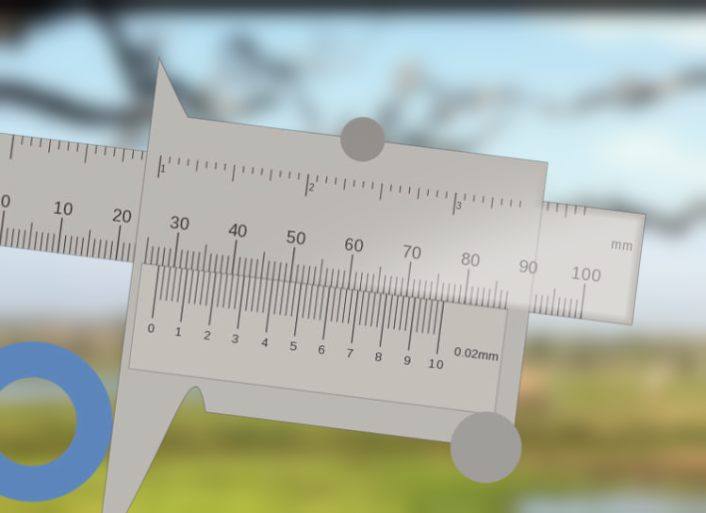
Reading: 27.4 mm
